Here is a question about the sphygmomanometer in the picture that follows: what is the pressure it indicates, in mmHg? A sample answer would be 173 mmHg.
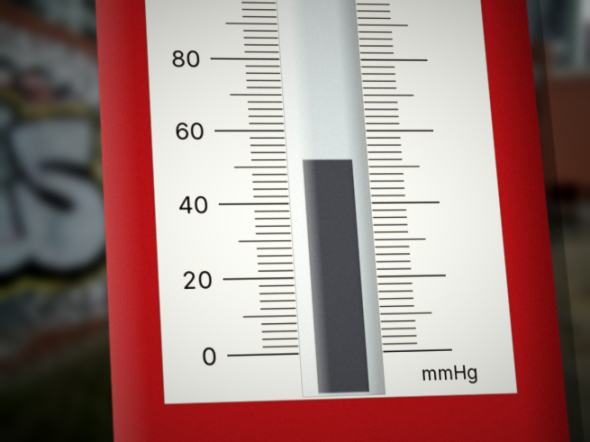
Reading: 52 mmHg
